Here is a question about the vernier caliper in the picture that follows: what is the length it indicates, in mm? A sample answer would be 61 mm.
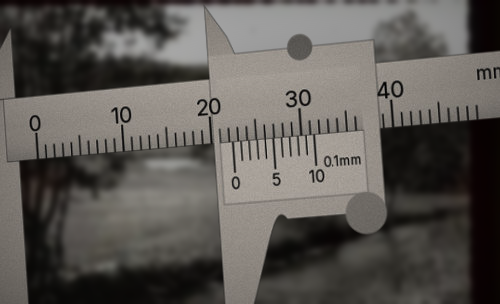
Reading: 22.4 mm
